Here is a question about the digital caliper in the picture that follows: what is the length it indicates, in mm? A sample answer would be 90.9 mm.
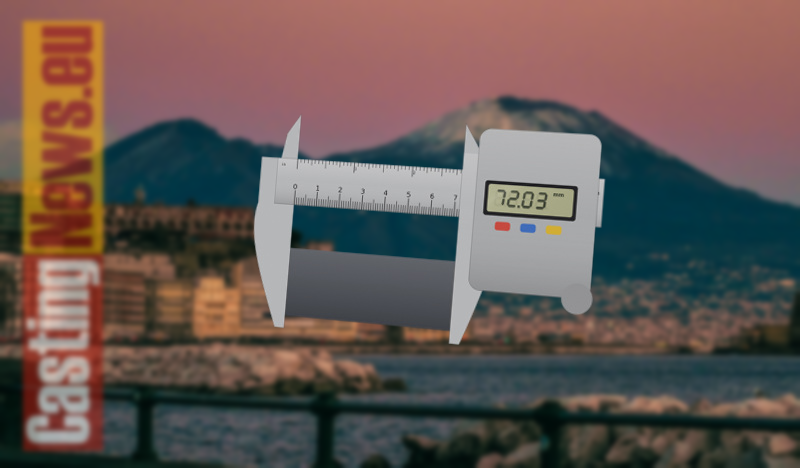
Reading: 72.03 mm
